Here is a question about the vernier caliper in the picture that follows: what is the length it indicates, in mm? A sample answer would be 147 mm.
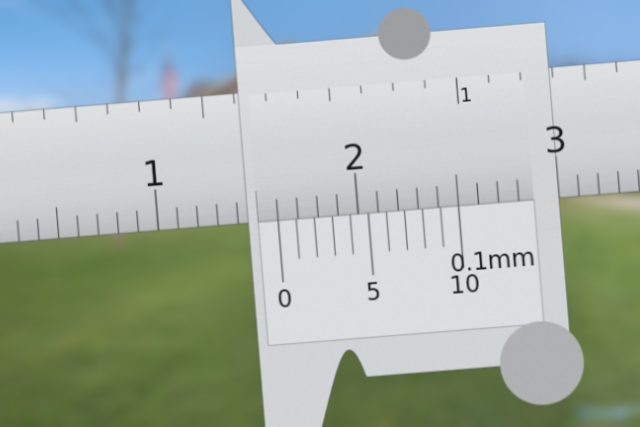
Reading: 16.0 mm
